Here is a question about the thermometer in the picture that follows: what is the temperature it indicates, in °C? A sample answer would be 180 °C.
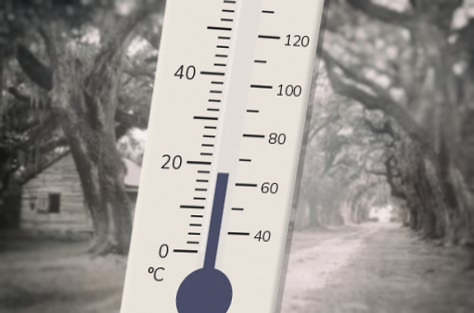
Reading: 18 °C
